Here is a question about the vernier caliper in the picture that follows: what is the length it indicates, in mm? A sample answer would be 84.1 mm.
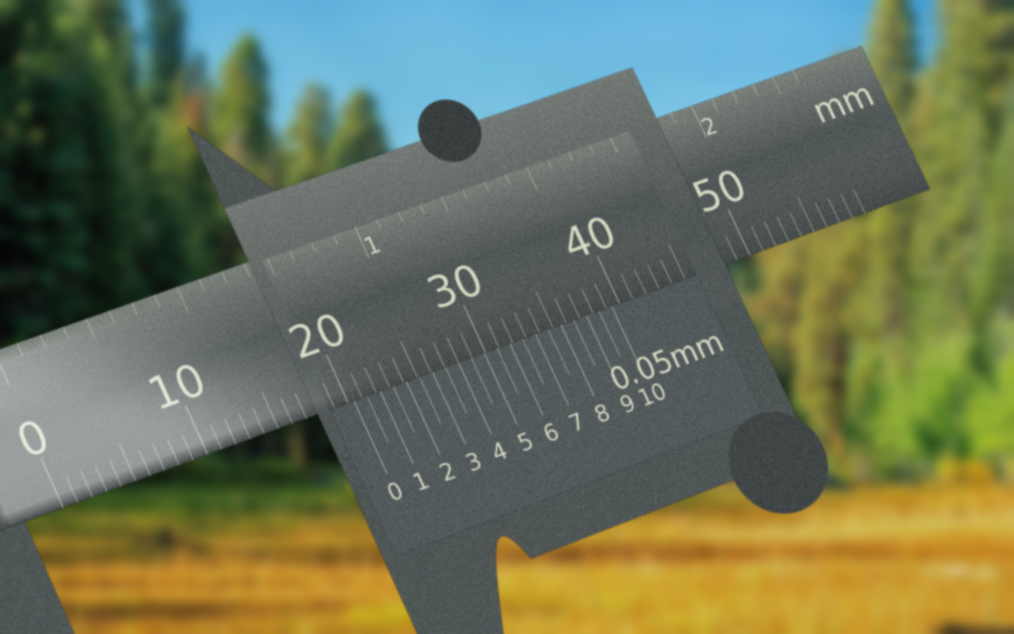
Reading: 20.4 mm
